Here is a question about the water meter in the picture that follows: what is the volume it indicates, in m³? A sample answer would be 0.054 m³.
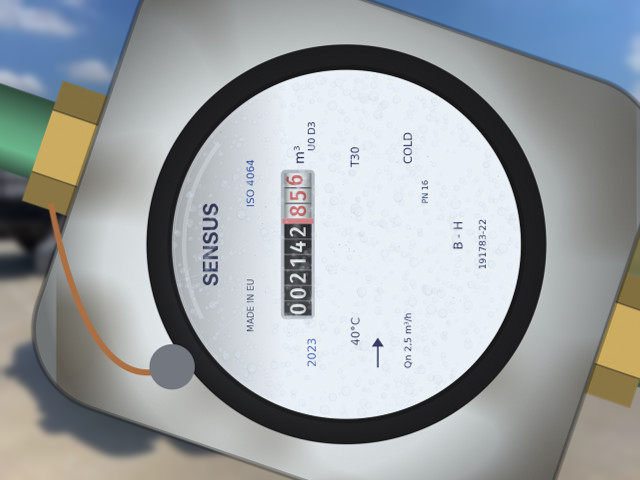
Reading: 2142.856 m³
